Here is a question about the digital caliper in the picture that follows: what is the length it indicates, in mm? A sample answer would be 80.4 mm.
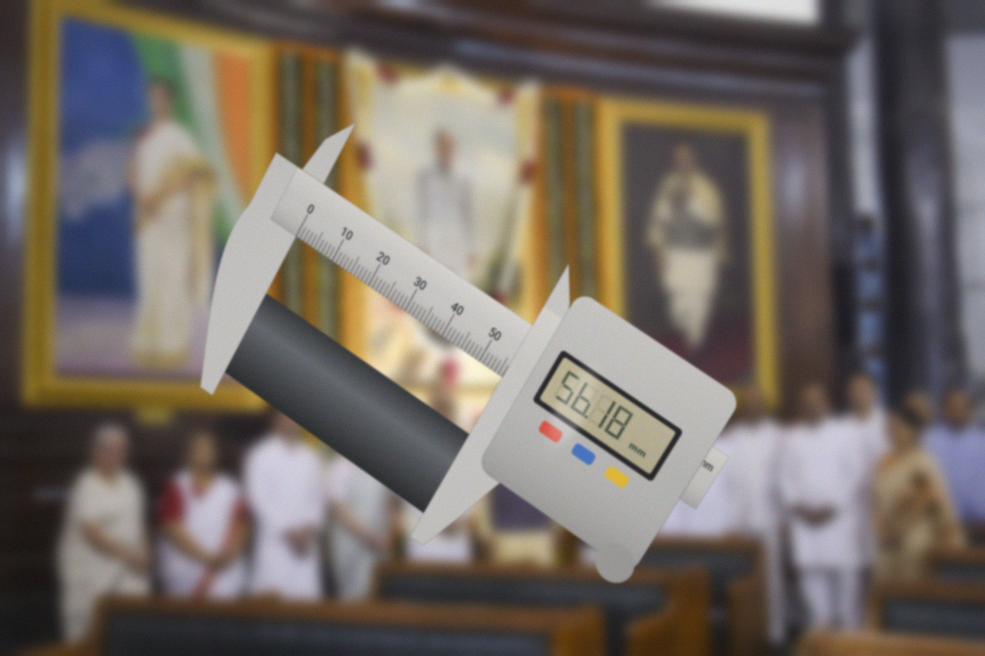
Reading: 56.18 mm
